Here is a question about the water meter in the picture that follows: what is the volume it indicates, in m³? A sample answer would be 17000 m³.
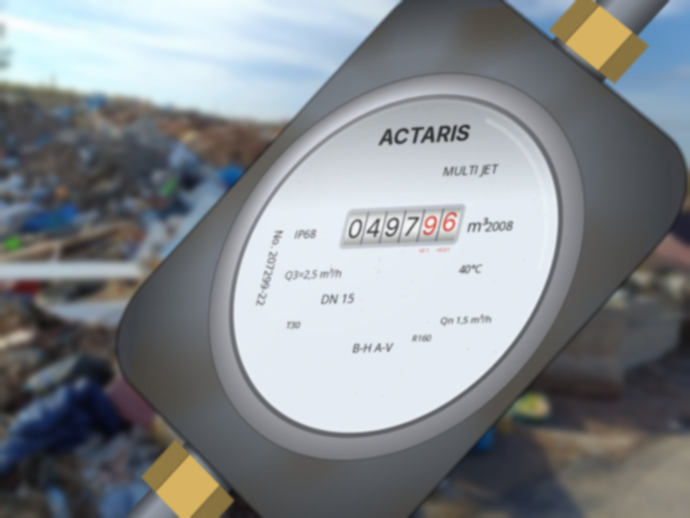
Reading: 497.96 m³
